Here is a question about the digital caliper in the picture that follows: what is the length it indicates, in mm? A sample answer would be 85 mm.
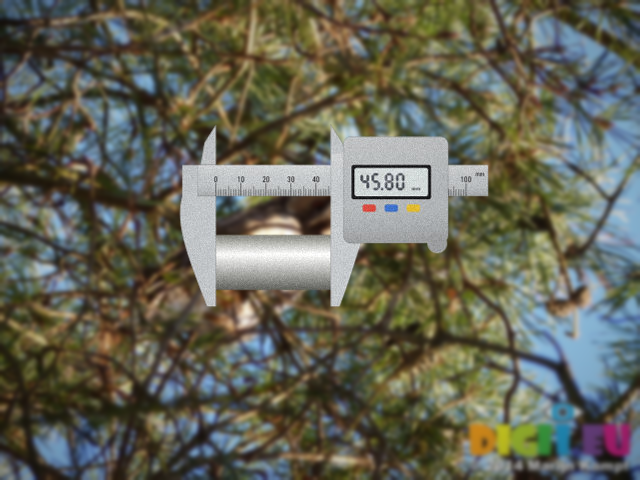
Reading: 45.80 mm
